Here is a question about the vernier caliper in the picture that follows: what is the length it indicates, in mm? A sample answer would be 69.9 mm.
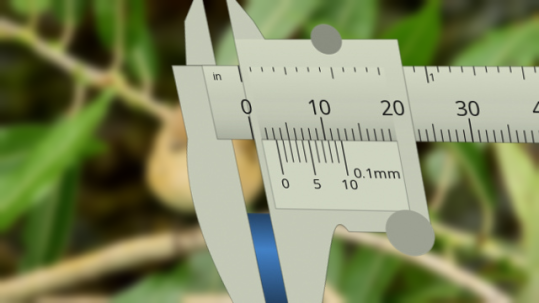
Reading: 3.2 mm
